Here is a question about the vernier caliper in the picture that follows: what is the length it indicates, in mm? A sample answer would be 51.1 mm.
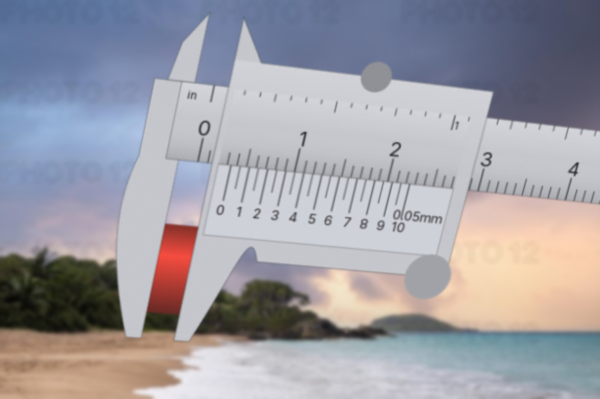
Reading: 3.4 mm
